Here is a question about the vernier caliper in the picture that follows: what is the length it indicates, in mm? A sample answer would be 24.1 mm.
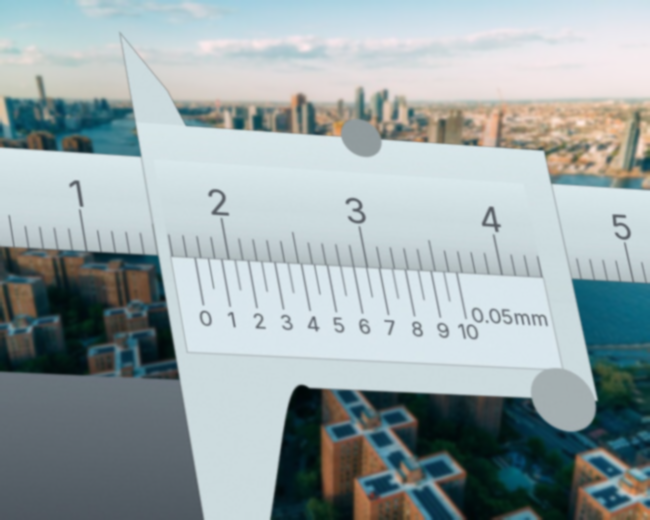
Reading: 17.6 mm
